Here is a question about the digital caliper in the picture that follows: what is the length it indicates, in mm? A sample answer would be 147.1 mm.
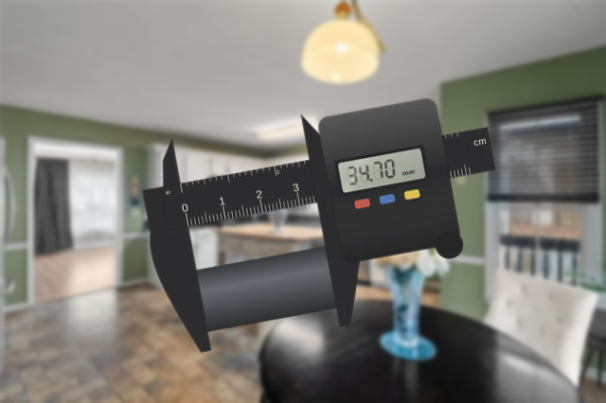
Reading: 34.70 mm
